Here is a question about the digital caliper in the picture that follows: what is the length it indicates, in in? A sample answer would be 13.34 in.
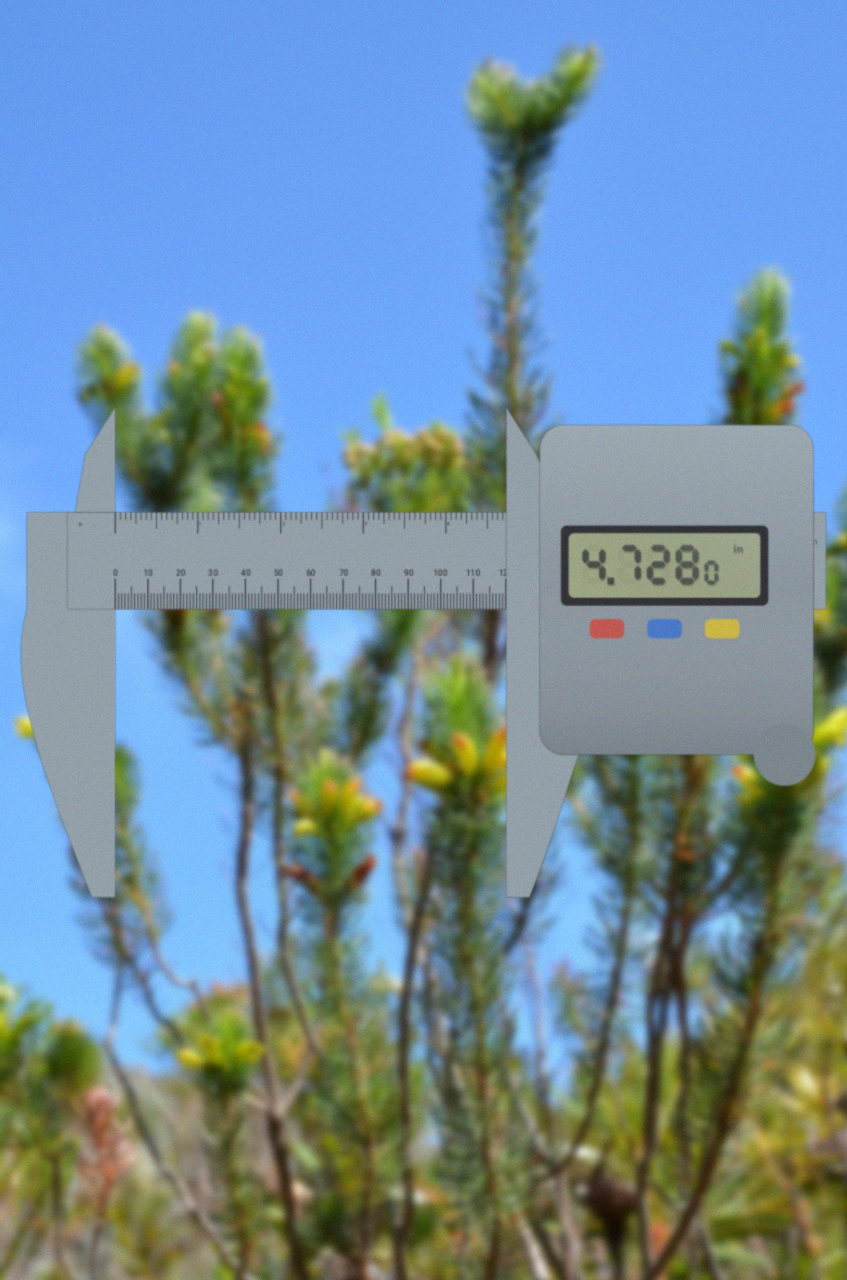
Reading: 4.7280 in
